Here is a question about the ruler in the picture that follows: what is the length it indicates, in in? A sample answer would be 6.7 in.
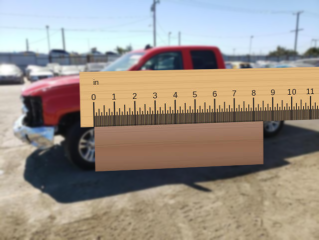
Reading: 8.5 in
